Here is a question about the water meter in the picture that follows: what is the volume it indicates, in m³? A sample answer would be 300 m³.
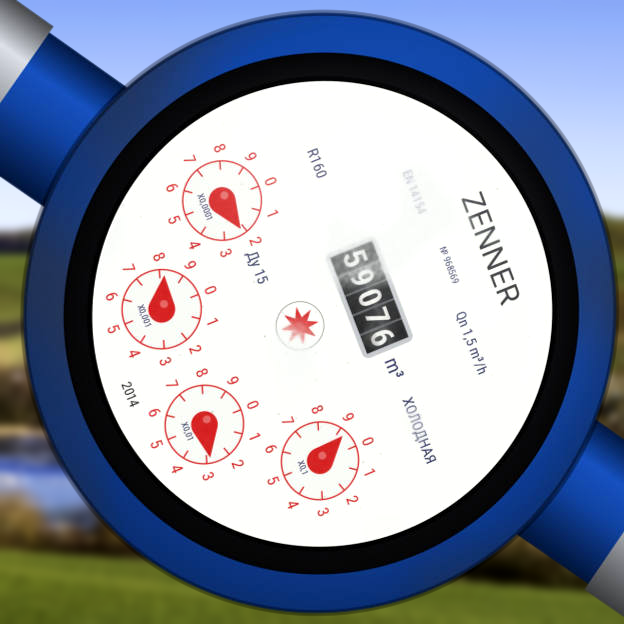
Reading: 59075.9282 m³
